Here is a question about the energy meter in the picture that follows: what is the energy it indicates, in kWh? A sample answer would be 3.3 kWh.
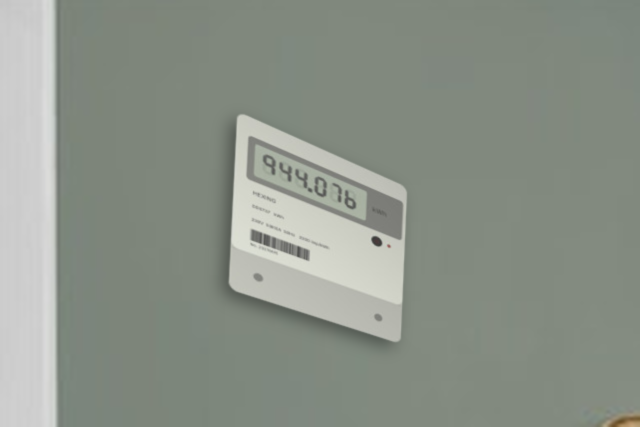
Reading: 944.076 kWh
